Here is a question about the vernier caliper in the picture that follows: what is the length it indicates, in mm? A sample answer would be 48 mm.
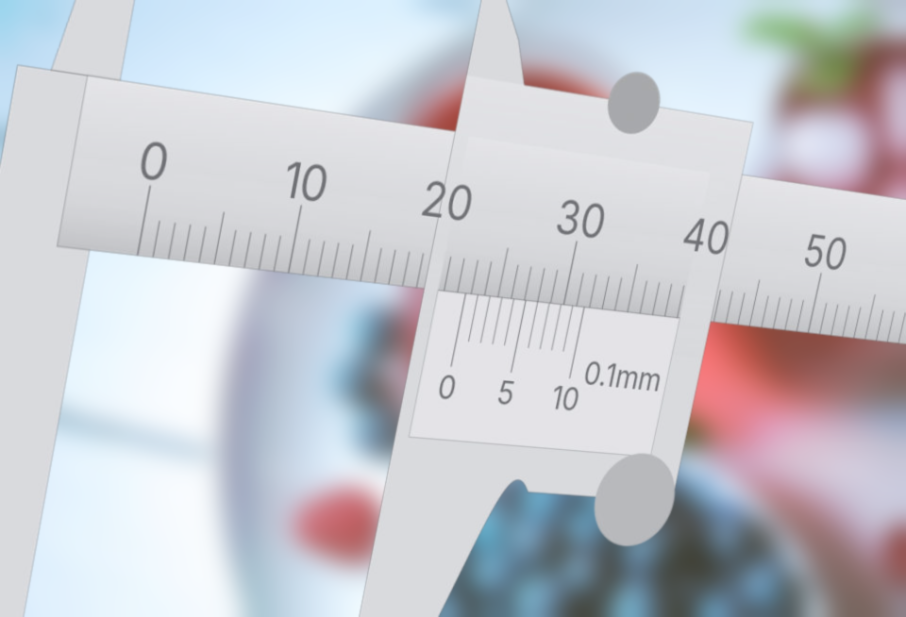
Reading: 22.6 mm
